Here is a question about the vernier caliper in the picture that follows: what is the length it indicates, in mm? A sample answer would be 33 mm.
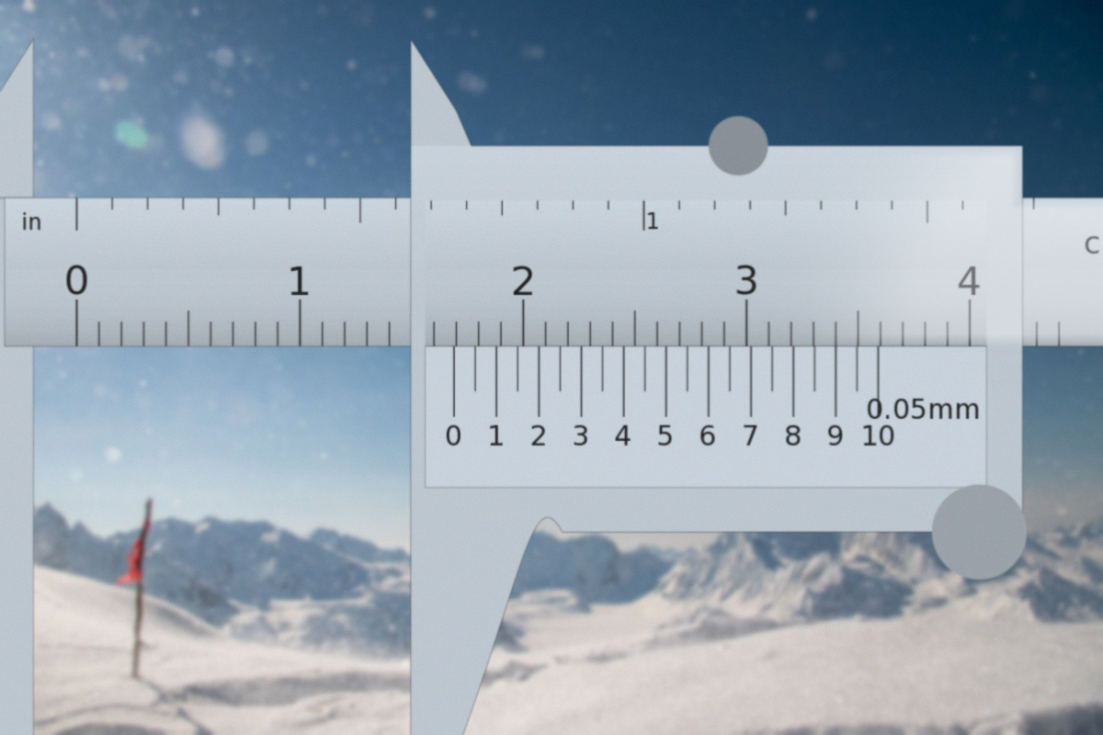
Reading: 16.9 mm
